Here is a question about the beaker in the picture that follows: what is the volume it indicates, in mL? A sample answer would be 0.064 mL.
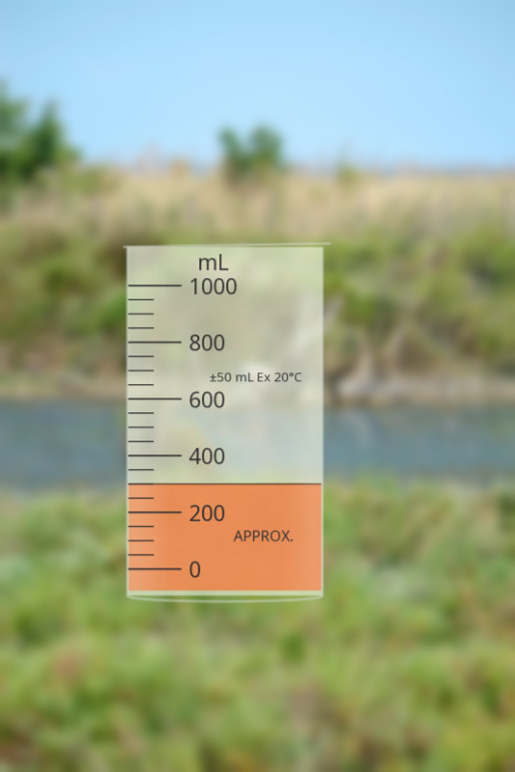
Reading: 300 mL
